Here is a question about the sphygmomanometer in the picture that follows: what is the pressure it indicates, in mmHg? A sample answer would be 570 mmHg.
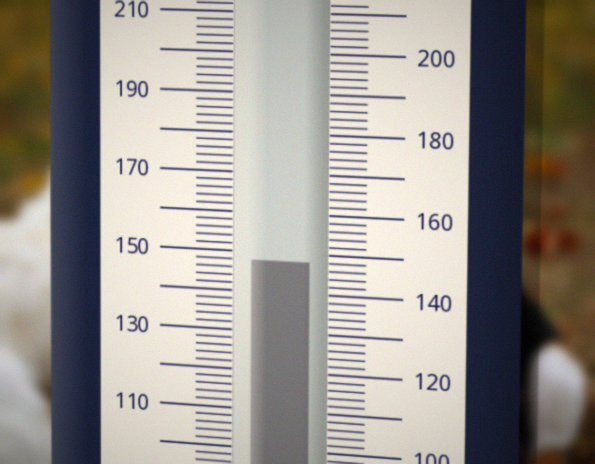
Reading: 148 mmHg
